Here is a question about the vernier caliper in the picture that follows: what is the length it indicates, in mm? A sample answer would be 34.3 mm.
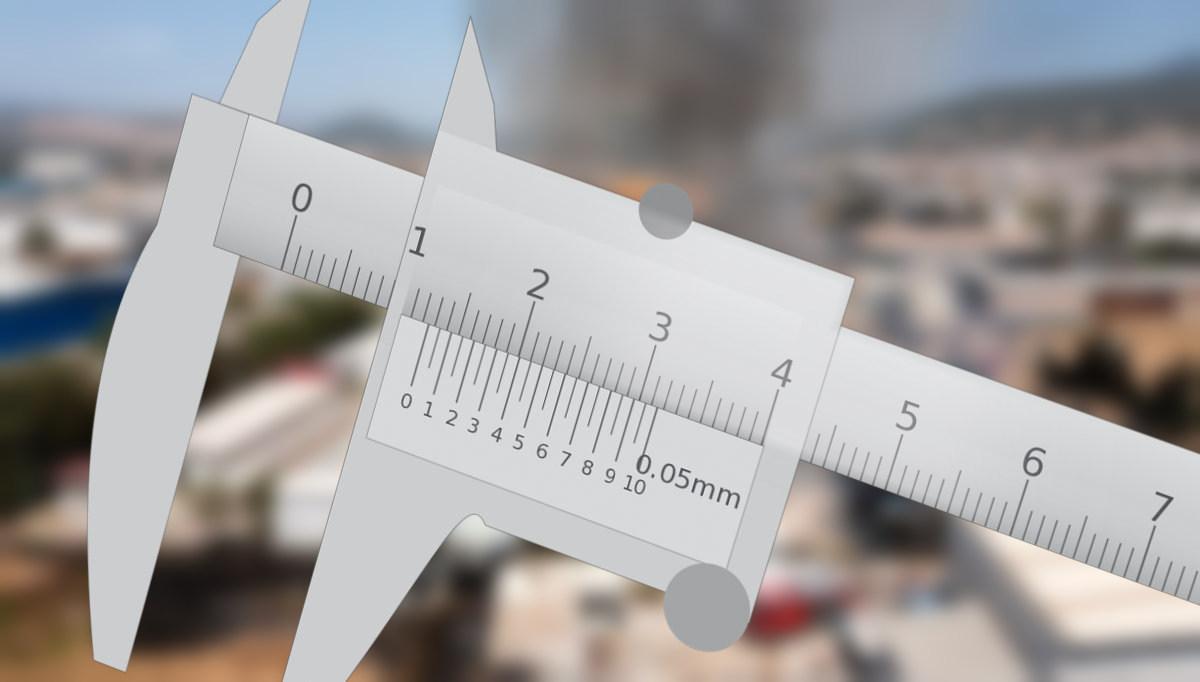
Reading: 12.5 mm
